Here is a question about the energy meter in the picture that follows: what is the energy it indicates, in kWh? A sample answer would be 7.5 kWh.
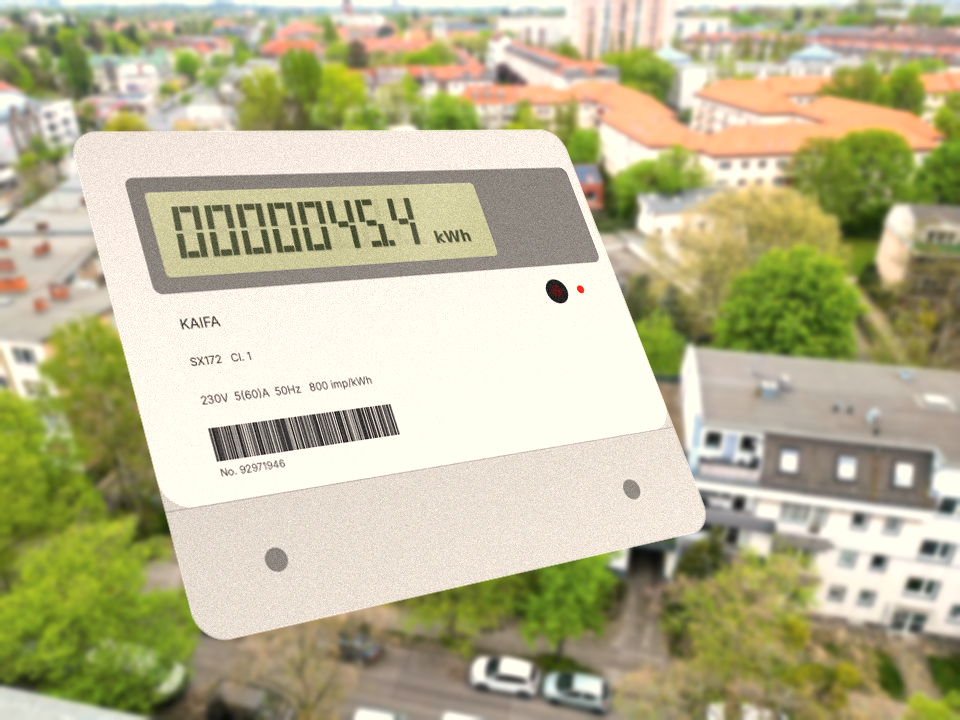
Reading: 45.4 kWh
